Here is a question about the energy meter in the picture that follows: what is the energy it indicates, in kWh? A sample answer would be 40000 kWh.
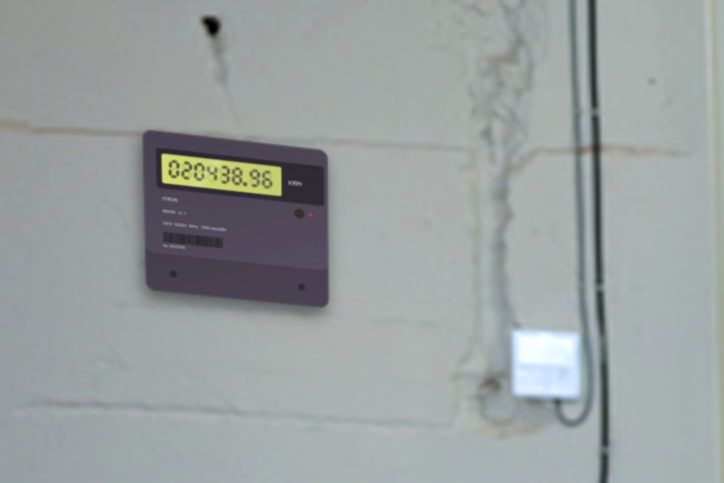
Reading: 20438.96 kWh
